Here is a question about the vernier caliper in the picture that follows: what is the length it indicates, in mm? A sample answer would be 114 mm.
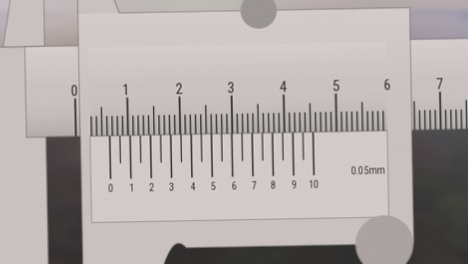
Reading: 6.5 mm
